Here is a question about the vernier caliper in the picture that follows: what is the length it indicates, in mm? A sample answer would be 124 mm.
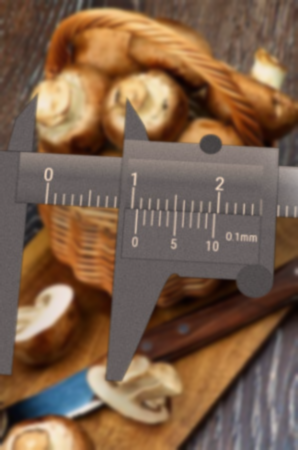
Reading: 10.6 mm
